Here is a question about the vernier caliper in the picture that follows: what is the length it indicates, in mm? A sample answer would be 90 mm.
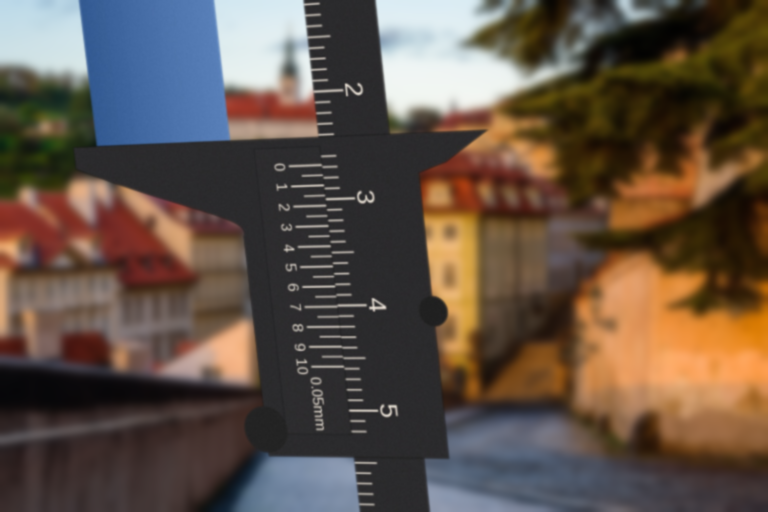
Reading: 26.8 mm
